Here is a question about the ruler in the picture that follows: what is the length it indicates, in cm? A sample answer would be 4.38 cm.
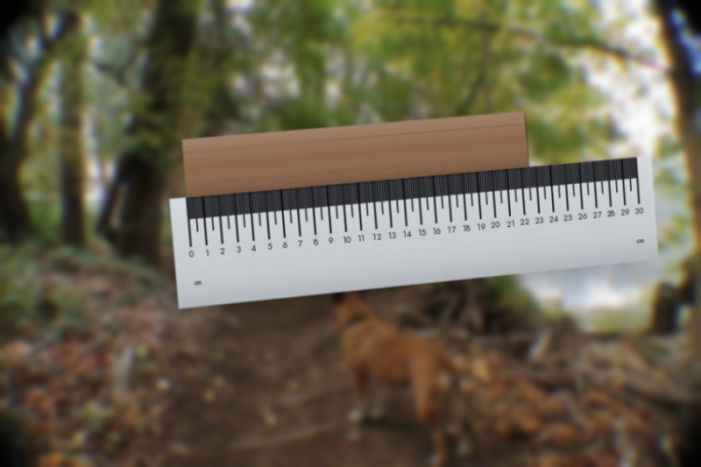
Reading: 22.5 cm
